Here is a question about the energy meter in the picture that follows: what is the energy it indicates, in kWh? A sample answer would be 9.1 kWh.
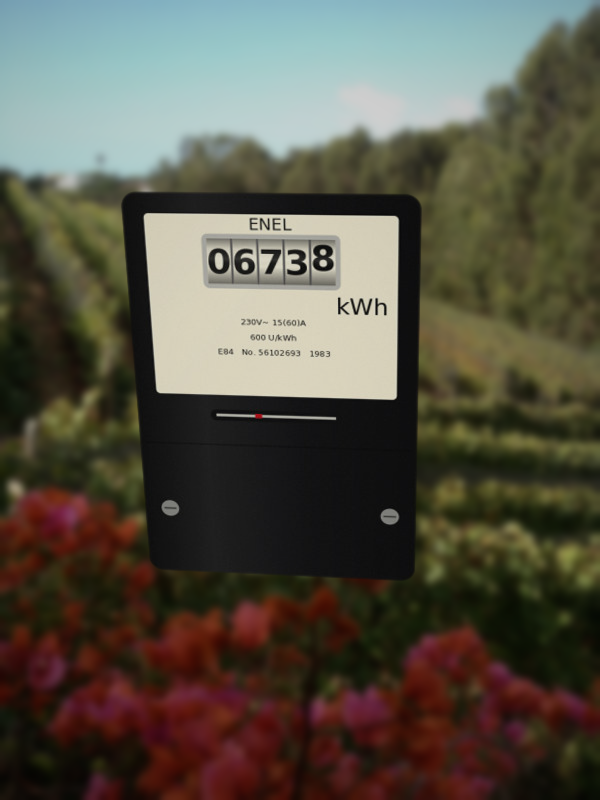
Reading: 6738 kWh
